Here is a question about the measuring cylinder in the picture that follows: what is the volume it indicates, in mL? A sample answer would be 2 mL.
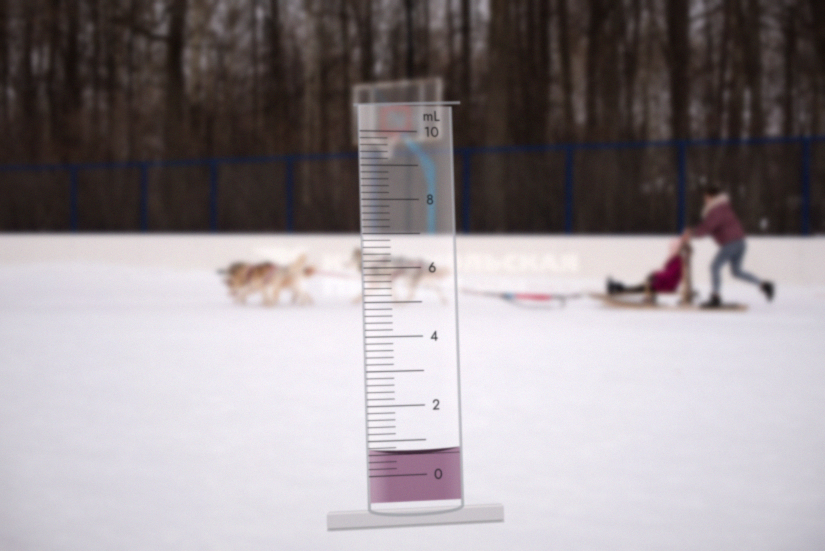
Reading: 0.6 mL
